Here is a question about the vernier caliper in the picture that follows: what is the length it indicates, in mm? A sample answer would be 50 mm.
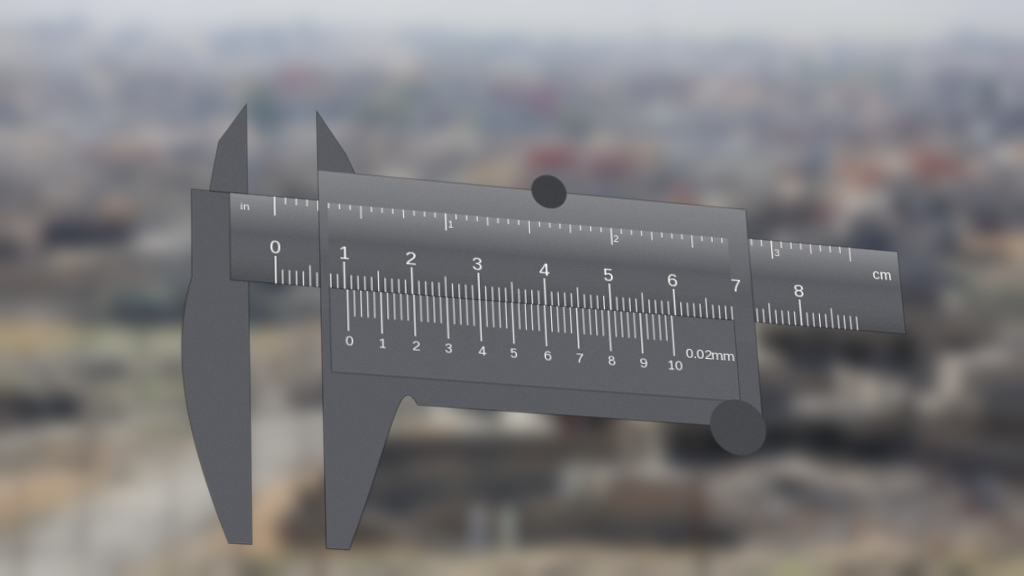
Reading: 10.4 mm
